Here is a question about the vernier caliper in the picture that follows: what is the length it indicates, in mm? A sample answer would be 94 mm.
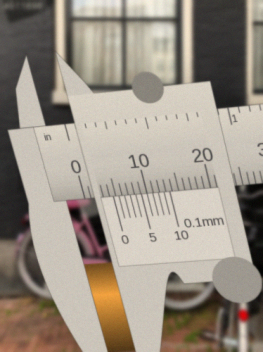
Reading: 4.6 mm
